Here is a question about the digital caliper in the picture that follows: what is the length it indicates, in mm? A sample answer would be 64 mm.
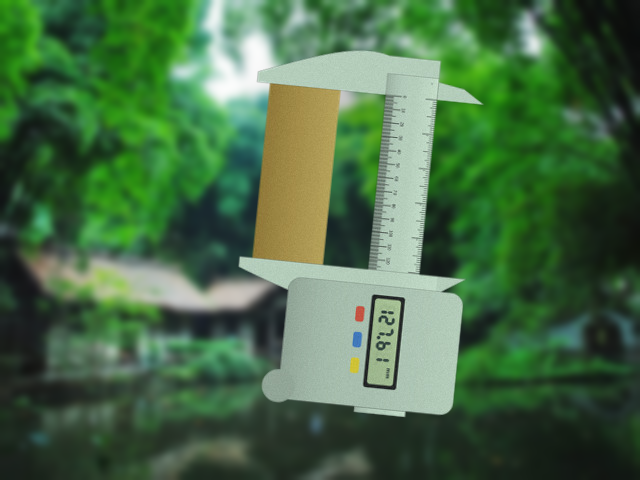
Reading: 127.61 mm
